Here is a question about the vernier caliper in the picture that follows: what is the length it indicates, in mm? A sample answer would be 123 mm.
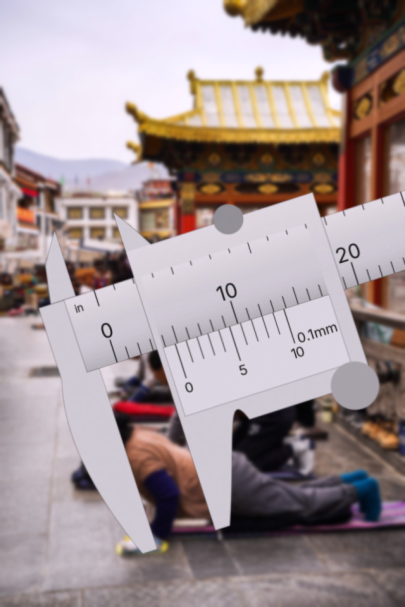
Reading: 4.8 mm
